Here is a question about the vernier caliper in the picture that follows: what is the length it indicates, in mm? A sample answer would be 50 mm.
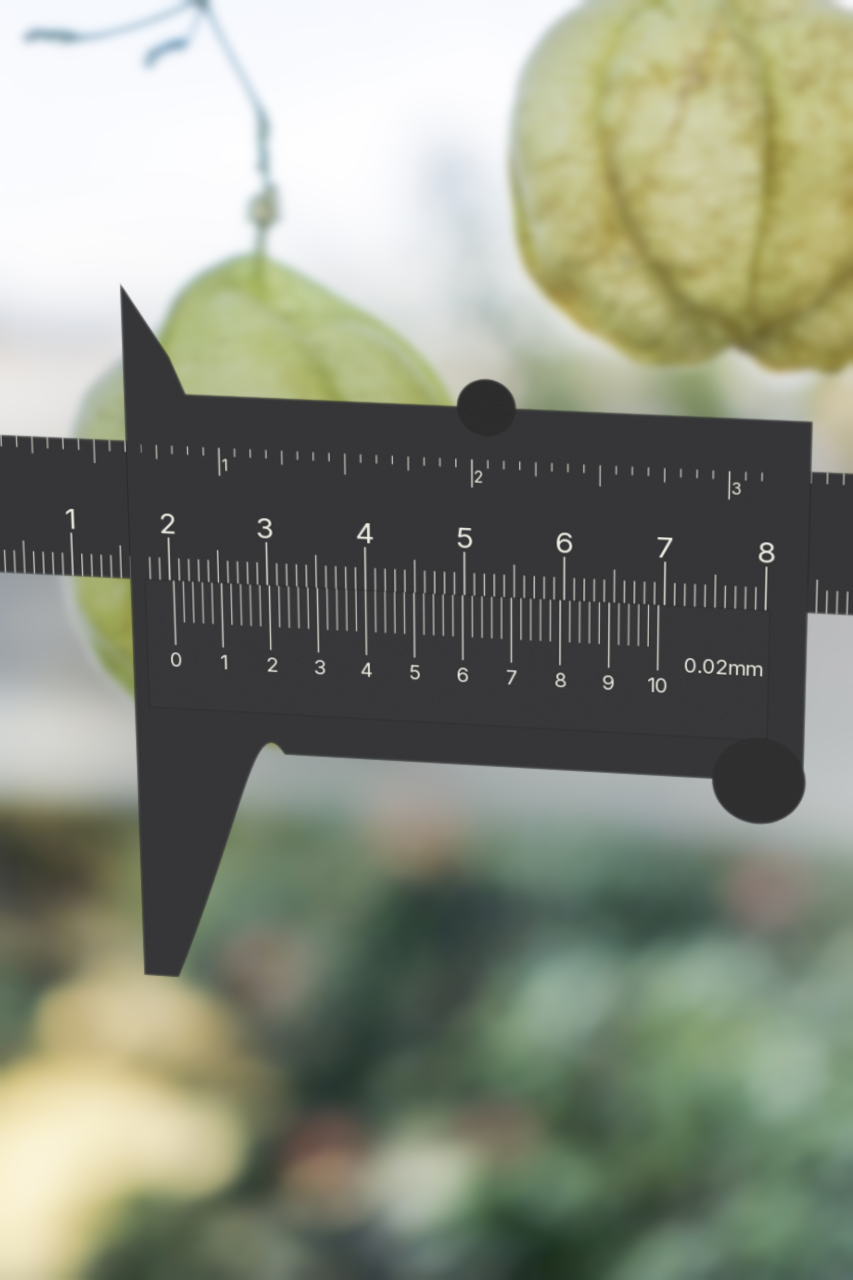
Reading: 20.4 mm
